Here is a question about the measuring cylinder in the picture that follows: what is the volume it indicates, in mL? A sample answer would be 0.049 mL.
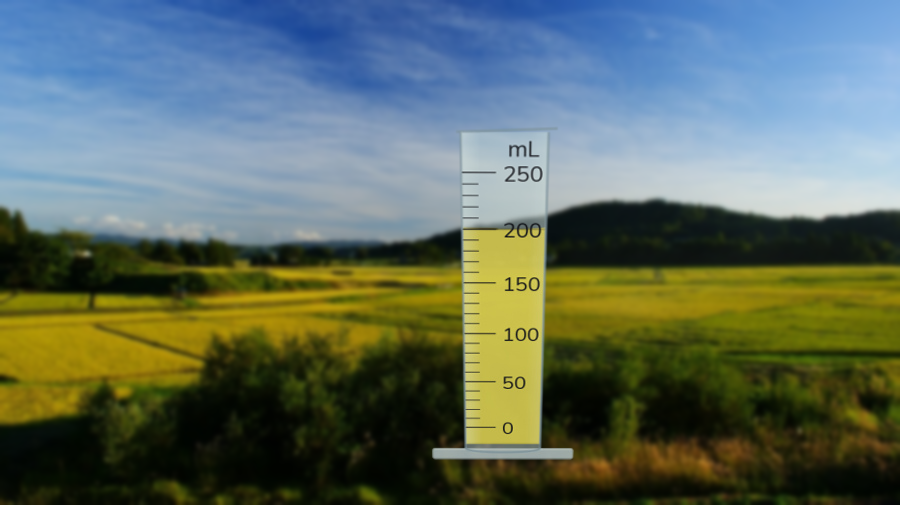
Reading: 200 mL
